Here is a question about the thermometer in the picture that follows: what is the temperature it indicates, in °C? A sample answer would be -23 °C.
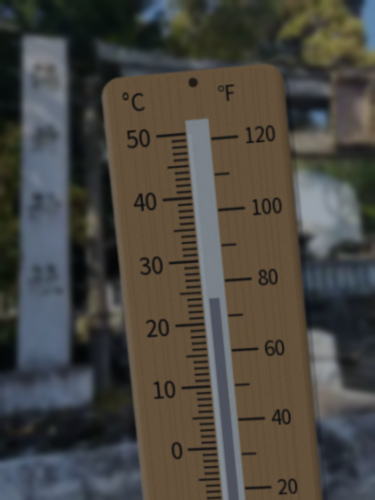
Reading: 24 °C
